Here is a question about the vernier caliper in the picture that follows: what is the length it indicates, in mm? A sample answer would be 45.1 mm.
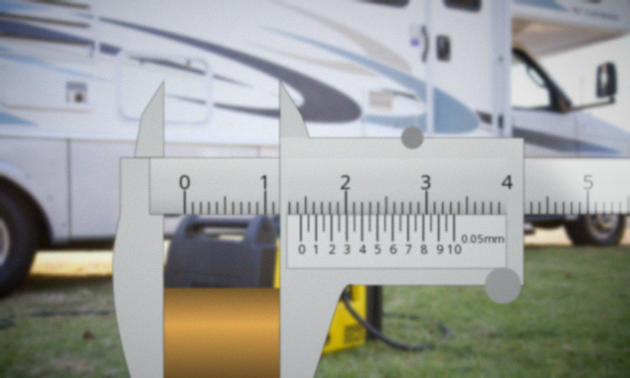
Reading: 14.4 mm
